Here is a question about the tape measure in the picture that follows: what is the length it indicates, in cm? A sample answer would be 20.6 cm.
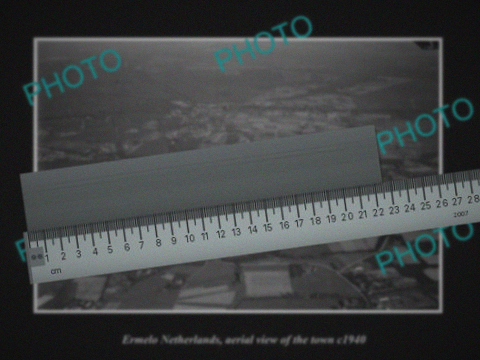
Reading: 22.5 cm
